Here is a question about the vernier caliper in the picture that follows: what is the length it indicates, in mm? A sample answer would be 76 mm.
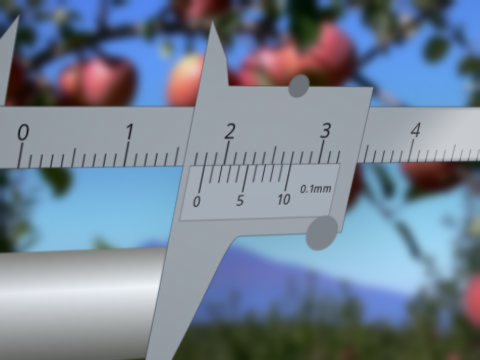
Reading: 18.0 mm
